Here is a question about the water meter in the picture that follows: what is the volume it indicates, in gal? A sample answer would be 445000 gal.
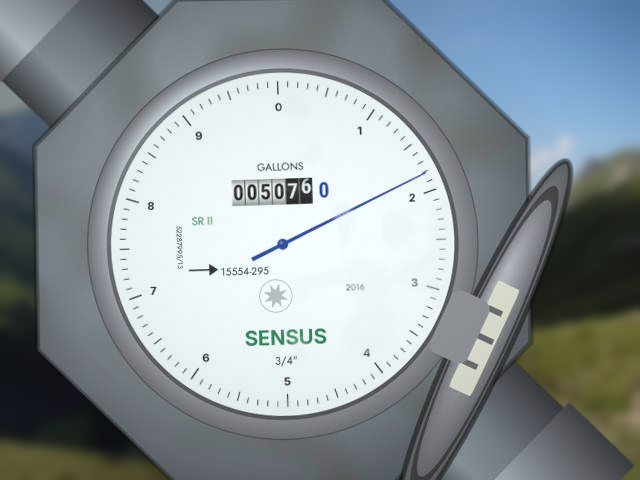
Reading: 50761.8 gal
